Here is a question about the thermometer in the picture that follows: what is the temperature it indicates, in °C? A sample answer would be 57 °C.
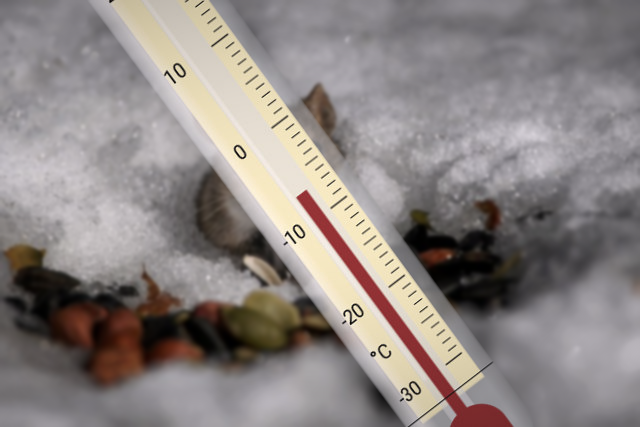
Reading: -7 °C
